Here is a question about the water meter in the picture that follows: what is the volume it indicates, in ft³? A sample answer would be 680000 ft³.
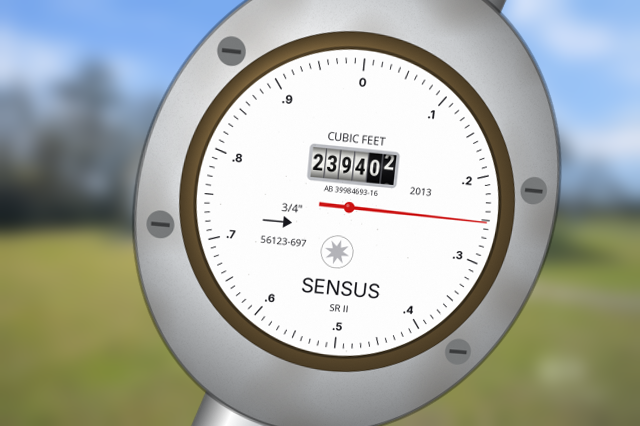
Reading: 239402.25 ft³
